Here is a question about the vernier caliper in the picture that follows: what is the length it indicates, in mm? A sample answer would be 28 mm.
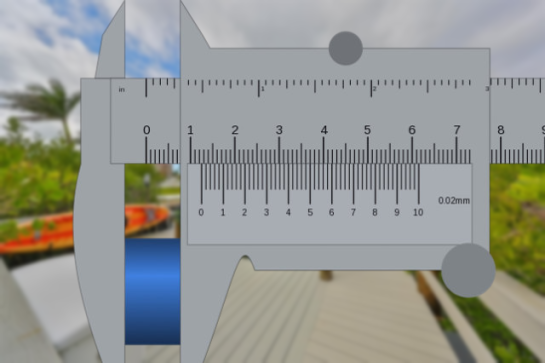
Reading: 12.5 mm
